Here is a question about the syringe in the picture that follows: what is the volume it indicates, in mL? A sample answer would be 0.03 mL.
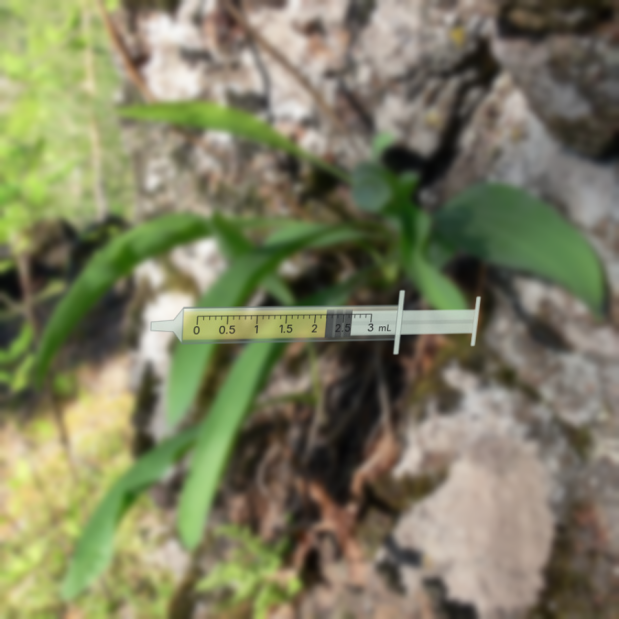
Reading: 2.2 mL
